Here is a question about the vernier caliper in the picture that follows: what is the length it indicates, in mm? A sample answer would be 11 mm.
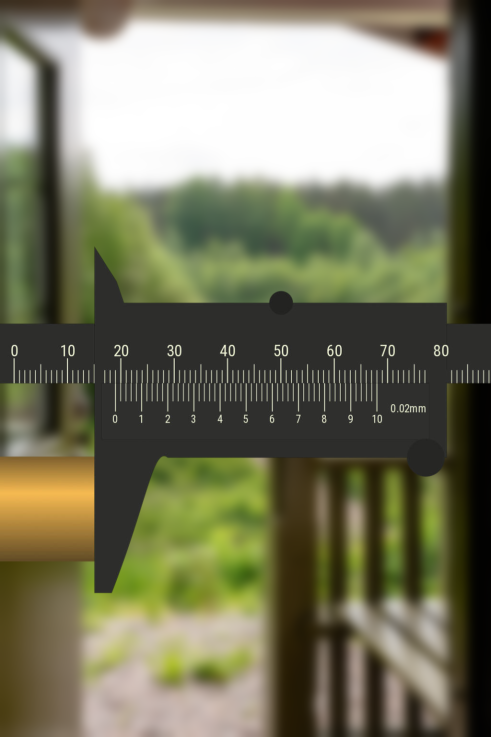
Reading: 19.0 mm
